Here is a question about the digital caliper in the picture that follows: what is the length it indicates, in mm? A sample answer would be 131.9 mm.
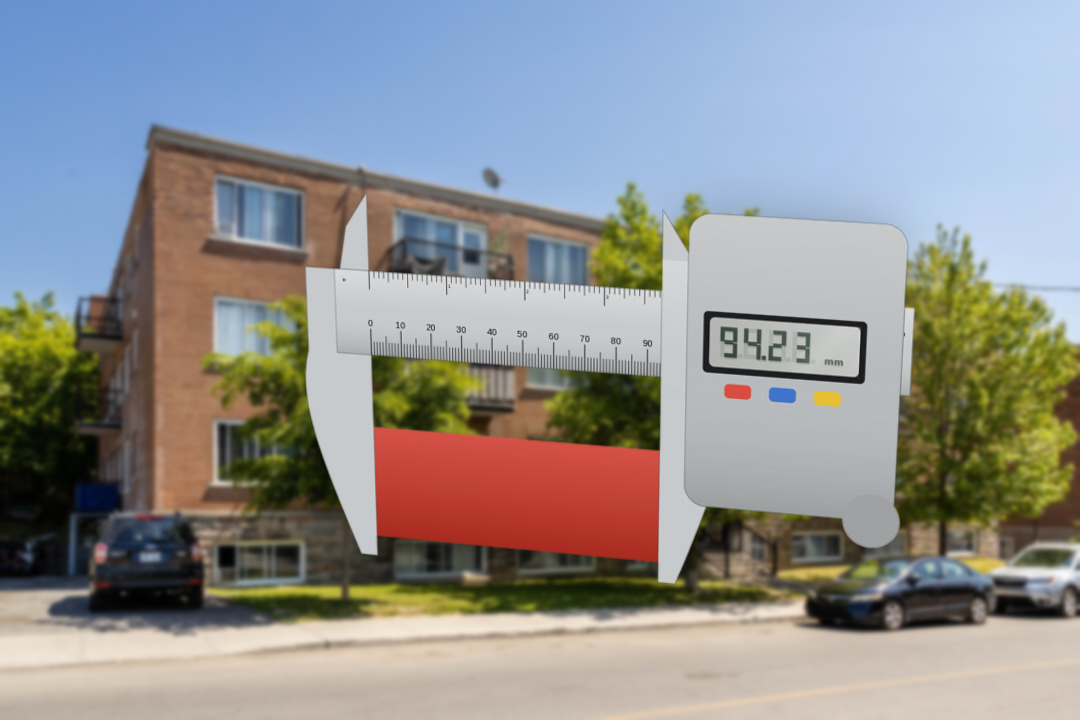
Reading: 94.23 mm
